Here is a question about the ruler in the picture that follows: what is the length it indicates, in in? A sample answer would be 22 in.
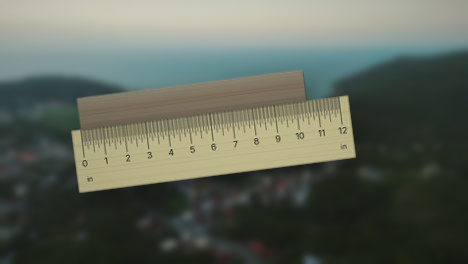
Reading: 10.5 in
